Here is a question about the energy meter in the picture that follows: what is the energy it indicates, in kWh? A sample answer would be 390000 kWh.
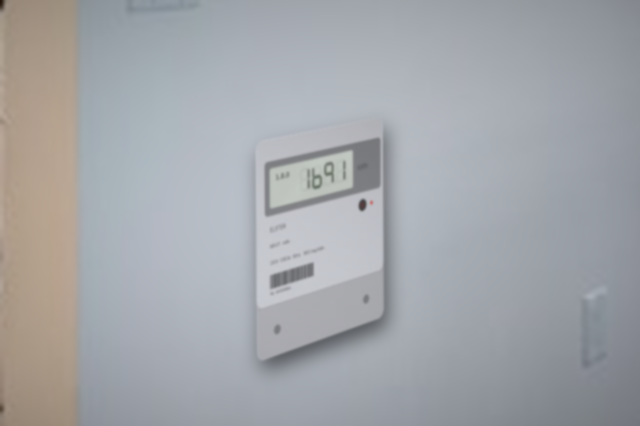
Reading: 1691 kWh
